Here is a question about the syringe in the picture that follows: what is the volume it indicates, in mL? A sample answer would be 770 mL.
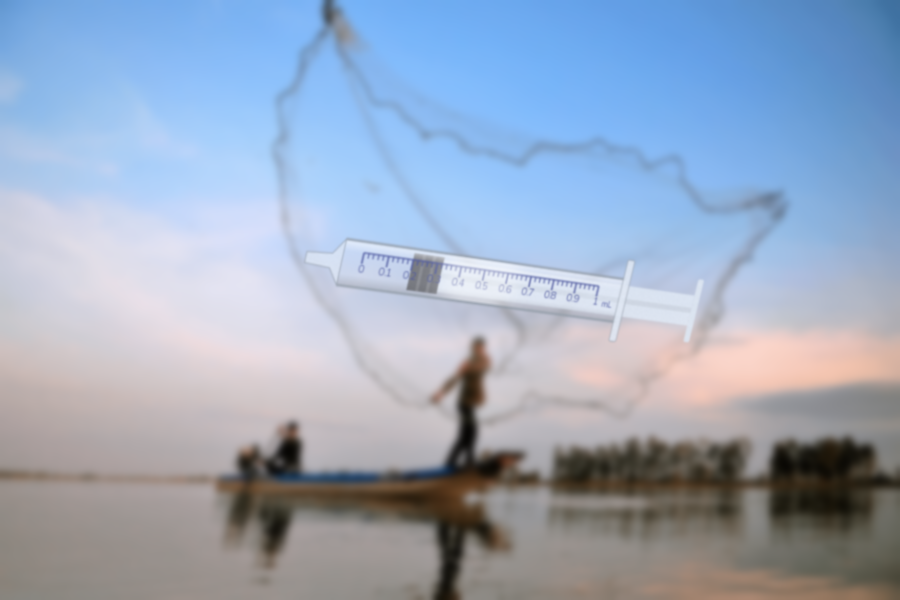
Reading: 0.2 mL
